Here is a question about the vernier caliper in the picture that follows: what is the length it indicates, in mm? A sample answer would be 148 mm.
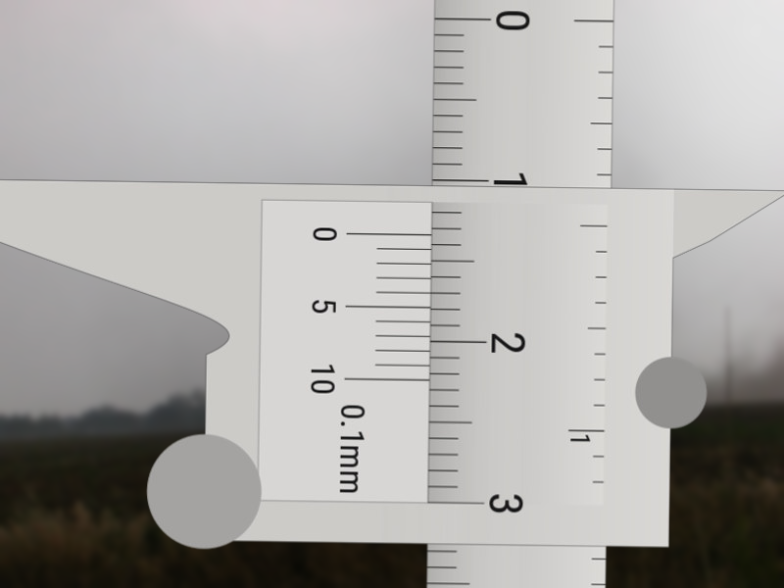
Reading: 13.4 mm
